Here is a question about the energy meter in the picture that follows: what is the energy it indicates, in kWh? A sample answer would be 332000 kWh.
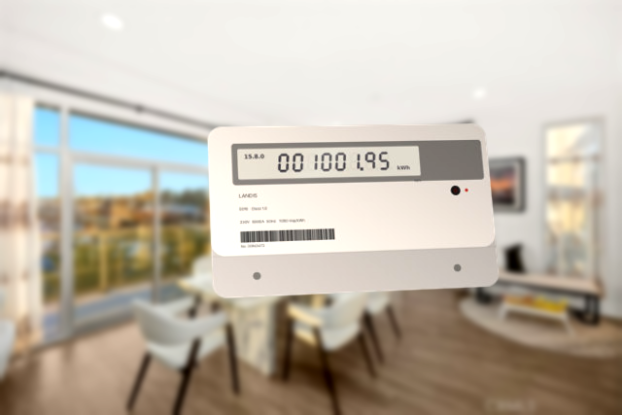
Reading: 1001.95 kWh
